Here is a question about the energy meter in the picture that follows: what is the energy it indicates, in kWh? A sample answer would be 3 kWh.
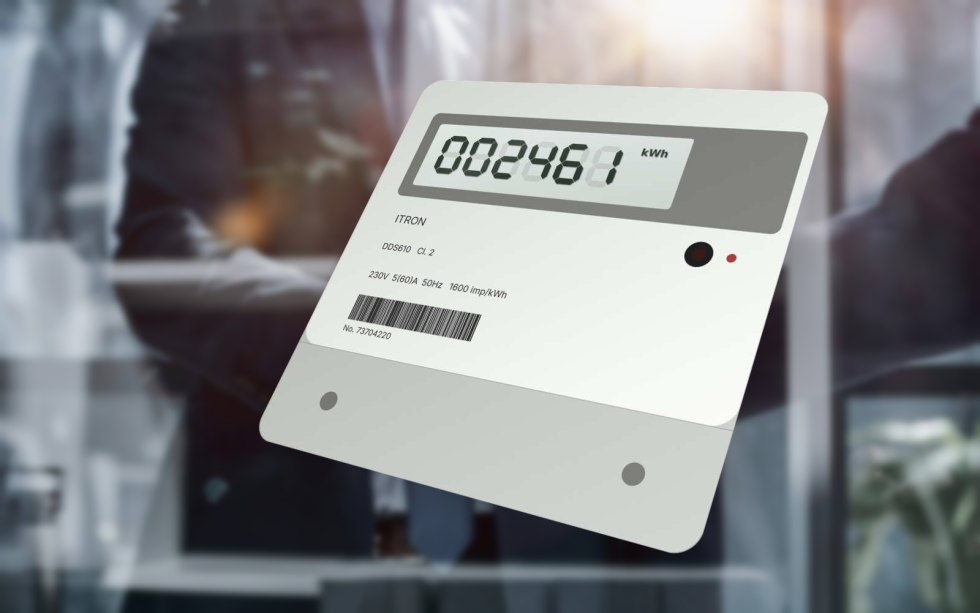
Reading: 2461 kWh
